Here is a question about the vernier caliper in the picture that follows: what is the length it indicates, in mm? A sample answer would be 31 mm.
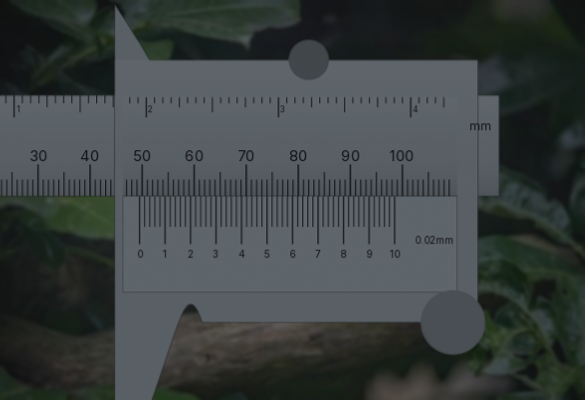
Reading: 49.5 mm
